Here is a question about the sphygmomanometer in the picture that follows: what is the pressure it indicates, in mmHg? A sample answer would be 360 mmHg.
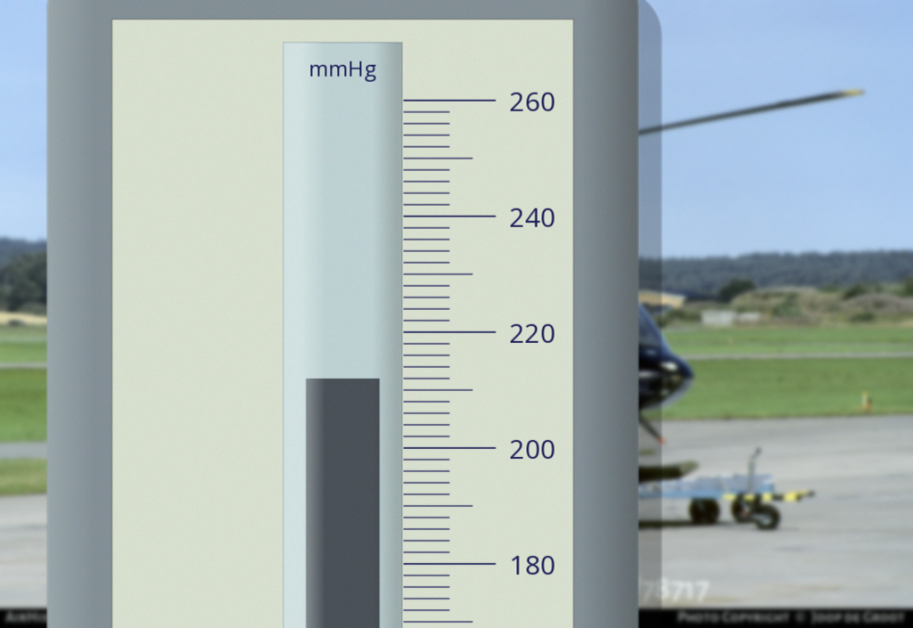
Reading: 212 mmHg
